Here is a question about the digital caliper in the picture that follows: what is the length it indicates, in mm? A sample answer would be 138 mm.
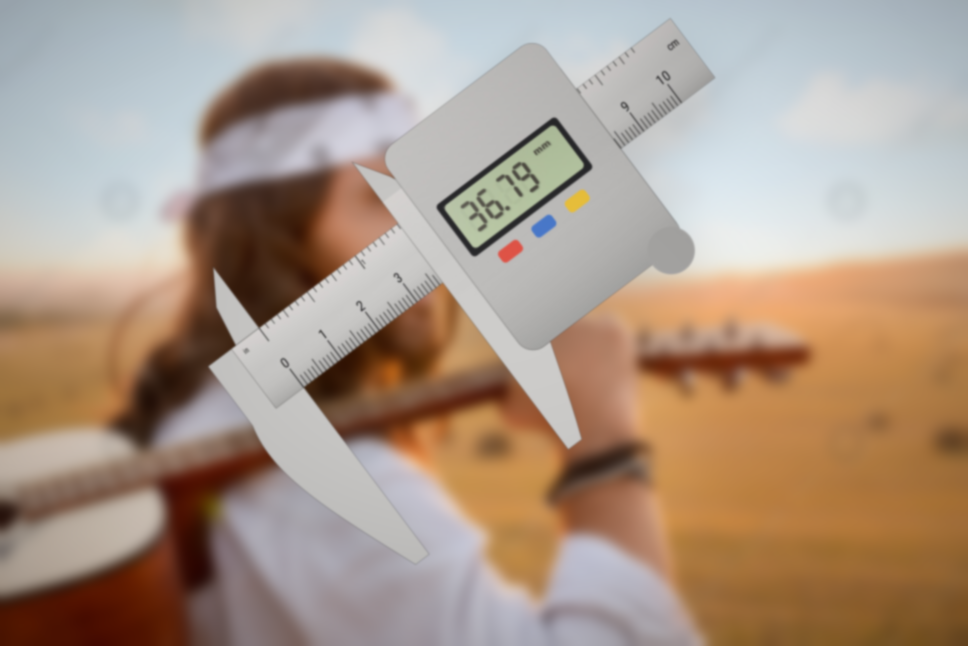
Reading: 36.79 mm
